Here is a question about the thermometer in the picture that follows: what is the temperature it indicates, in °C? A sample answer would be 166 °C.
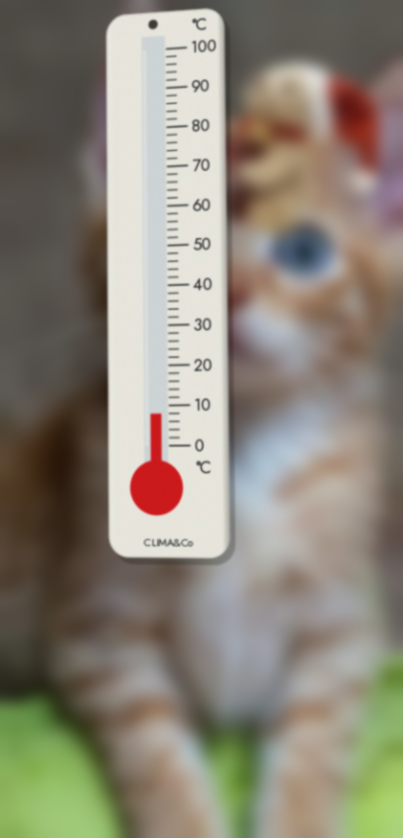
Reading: 8 °C
